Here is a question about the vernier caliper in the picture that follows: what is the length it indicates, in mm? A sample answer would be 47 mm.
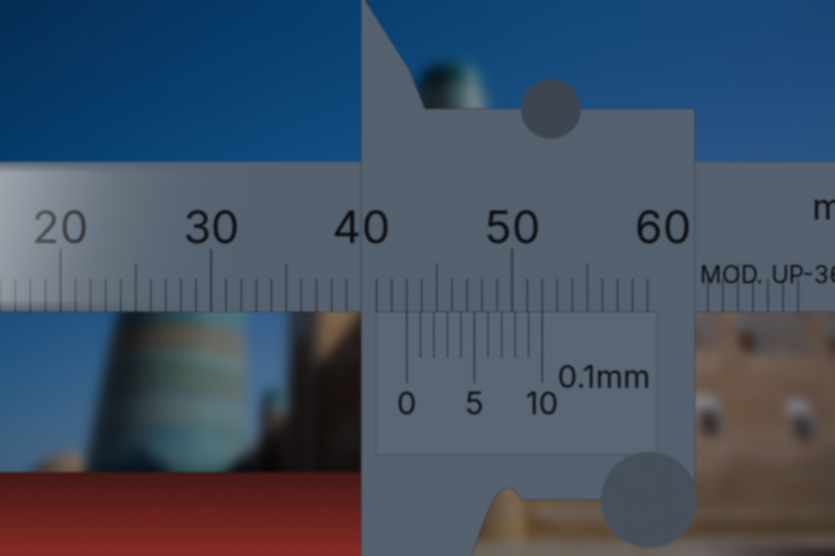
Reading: 43.0 mm
